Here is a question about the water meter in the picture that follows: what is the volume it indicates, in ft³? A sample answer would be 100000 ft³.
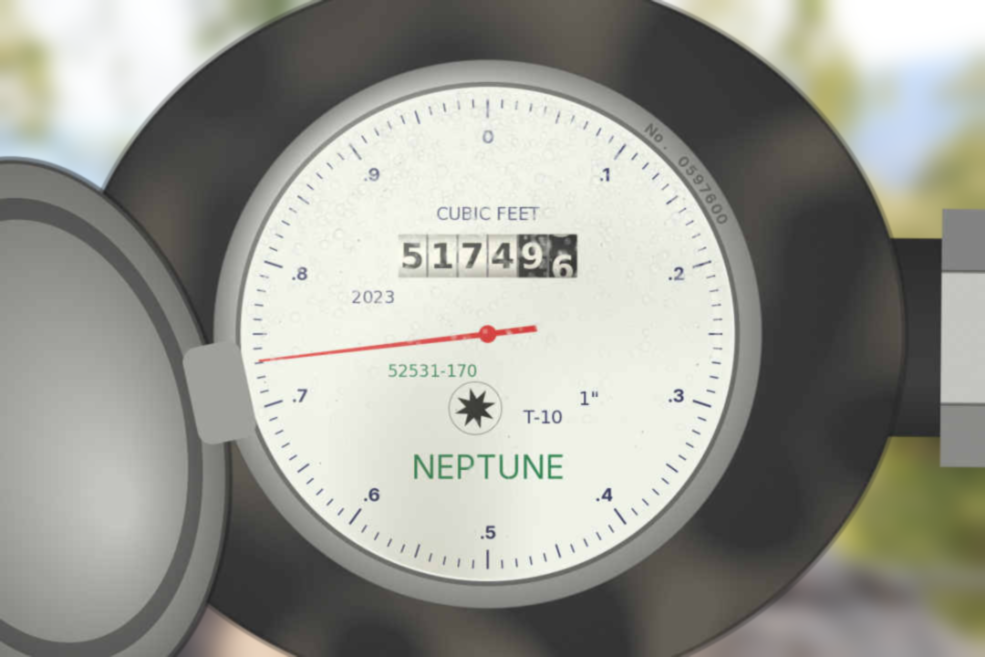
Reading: 517495.73 ft³
